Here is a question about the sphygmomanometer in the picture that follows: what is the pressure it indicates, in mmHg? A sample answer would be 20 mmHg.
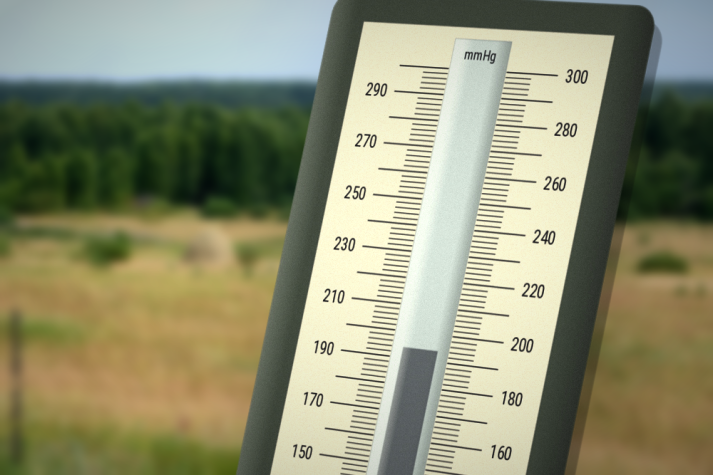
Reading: 194 mmHg
